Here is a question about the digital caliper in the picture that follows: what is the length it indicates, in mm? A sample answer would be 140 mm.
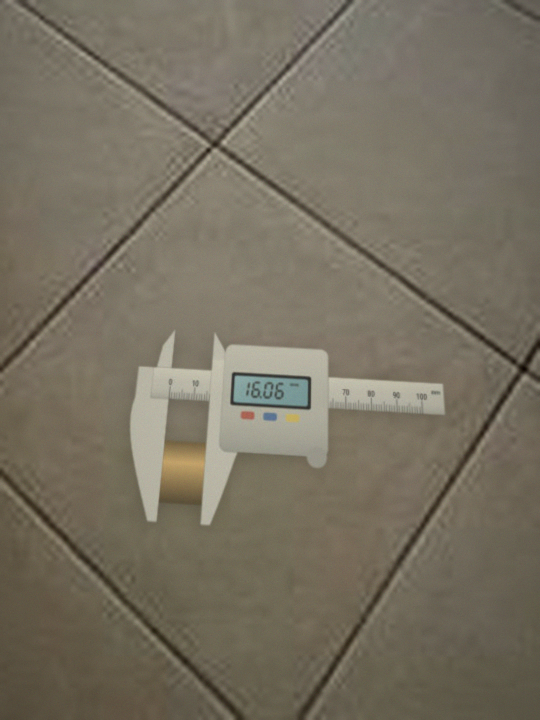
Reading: 16.06 mm
